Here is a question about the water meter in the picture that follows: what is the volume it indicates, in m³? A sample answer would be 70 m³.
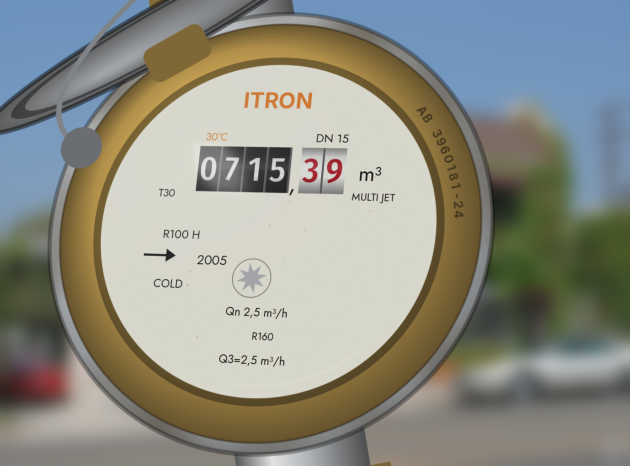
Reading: 715.39 m³
